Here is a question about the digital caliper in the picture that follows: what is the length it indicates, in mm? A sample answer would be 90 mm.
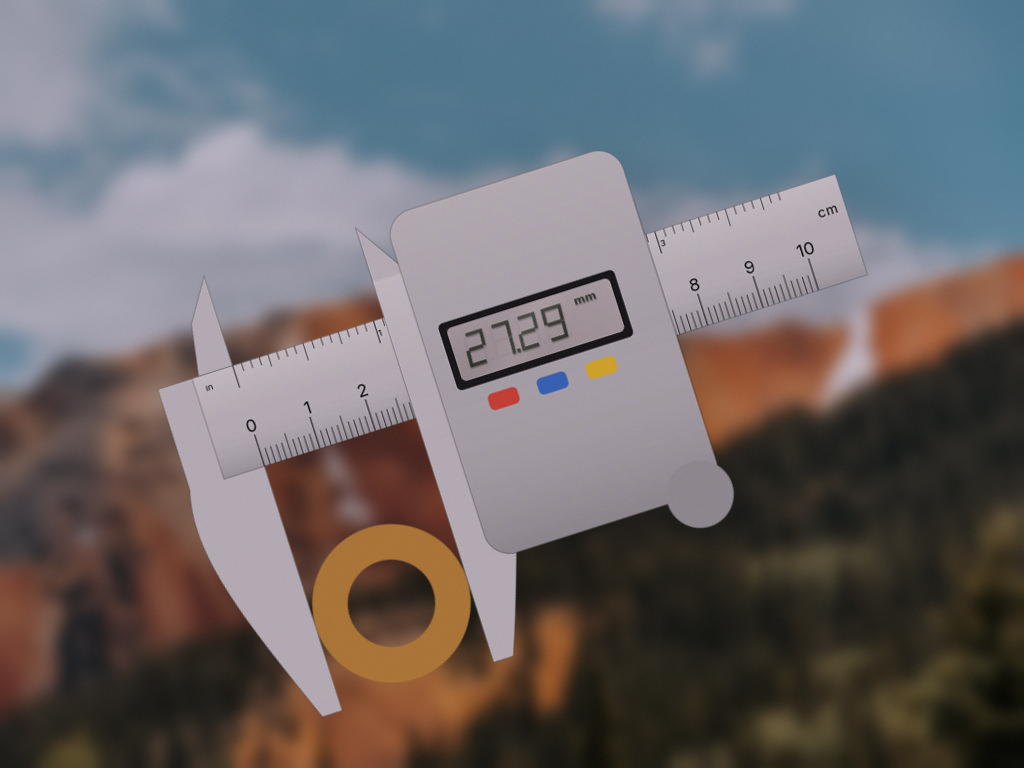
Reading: 27.29 mm
